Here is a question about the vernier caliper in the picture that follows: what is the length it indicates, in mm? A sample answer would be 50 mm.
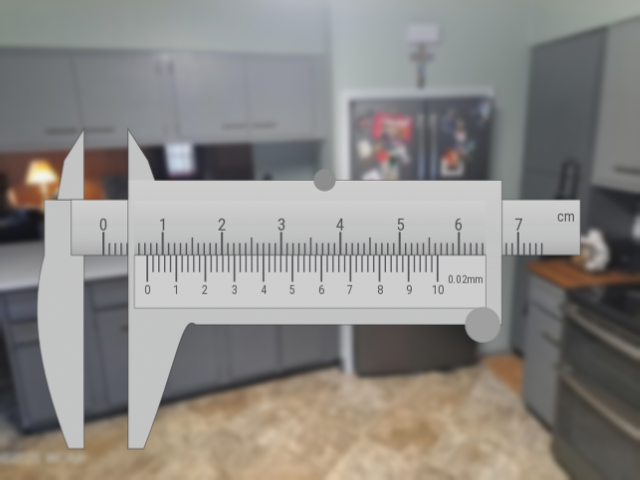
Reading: 7.4 mm
